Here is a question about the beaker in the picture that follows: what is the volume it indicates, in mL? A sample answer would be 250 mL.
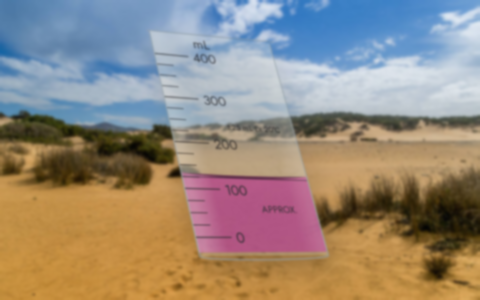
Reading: 125 mL
